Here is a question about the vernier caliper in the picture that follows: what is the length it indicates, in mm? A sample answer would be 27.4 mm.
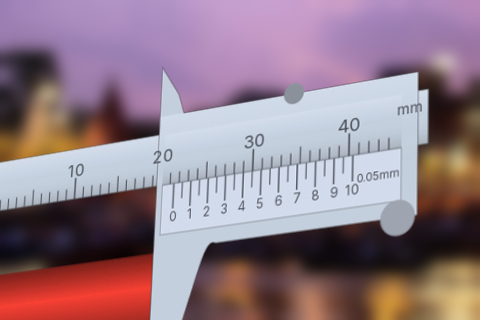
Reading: 21.4 mm
